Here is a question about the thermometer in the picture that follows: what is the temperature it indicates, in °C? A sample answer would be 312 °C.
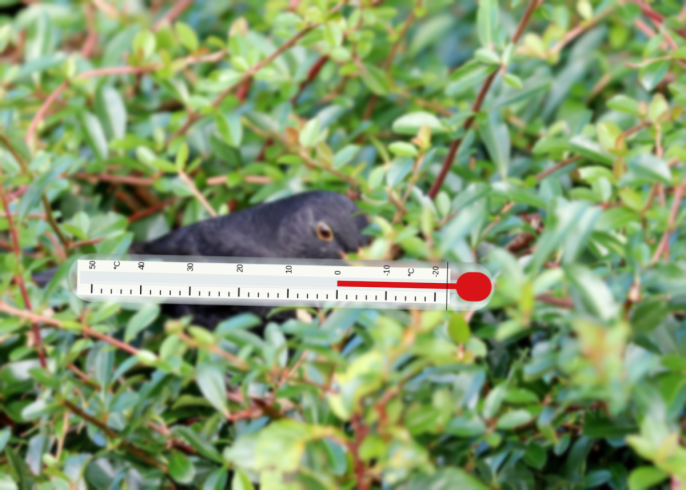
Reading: 0 °C
